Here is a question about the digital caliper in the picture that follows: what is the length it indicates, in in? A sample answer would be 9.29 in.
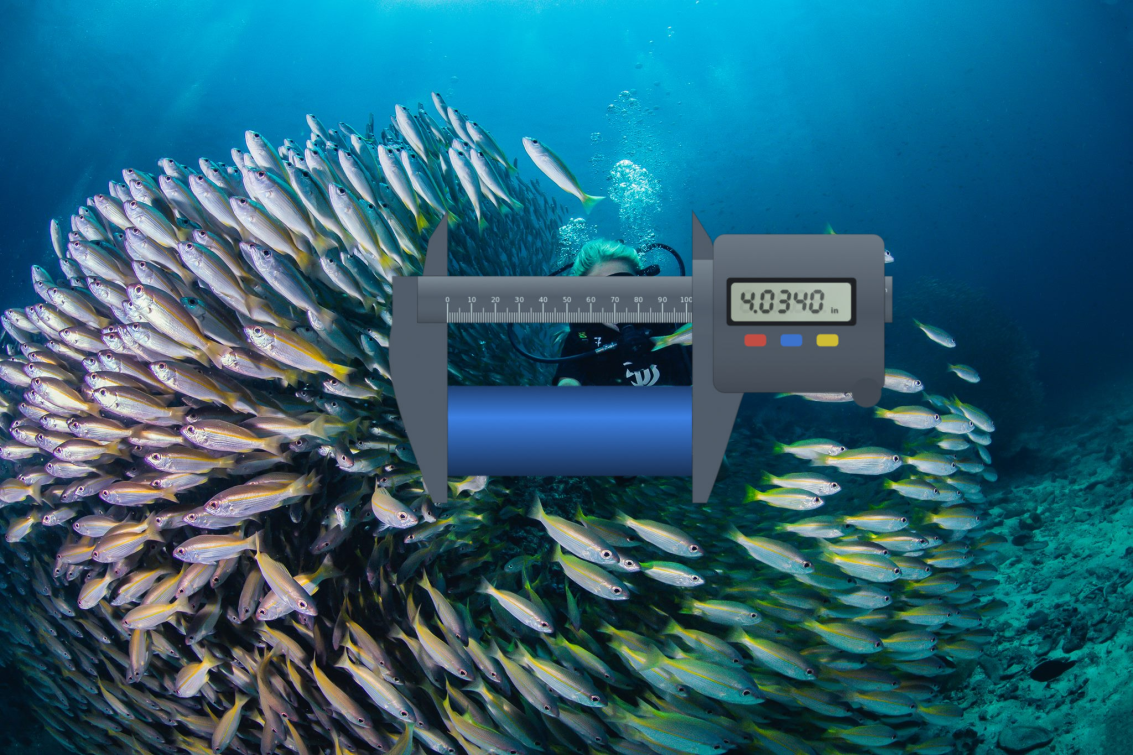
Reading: 4.0340 in
